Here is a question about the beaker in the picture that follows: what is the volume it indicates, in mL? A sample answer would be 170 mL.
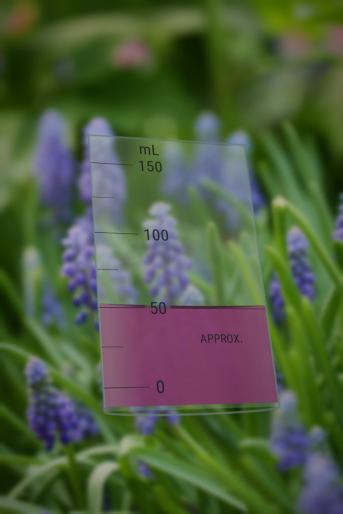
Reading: 50 mL
